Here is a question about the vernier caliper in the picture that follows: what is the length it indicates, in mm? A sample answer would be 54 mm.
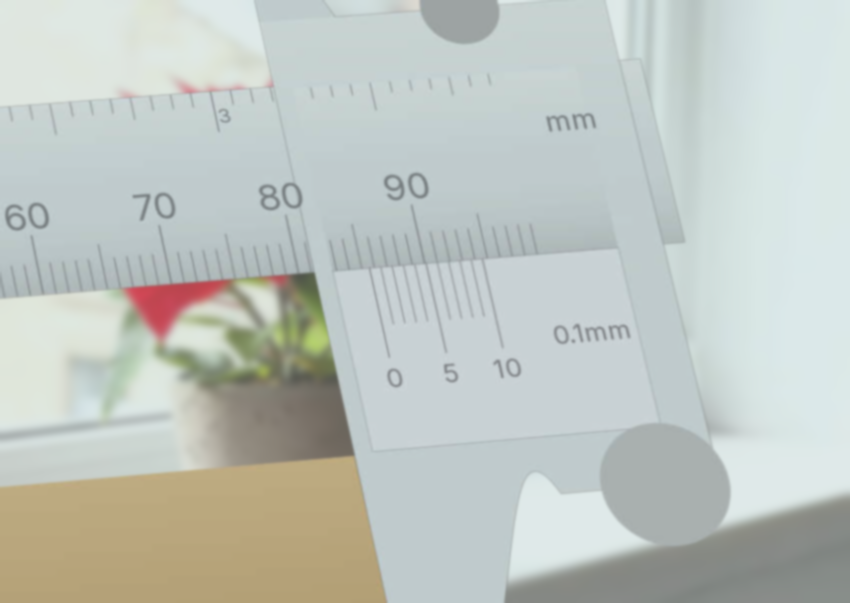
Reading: 85.6 mm
